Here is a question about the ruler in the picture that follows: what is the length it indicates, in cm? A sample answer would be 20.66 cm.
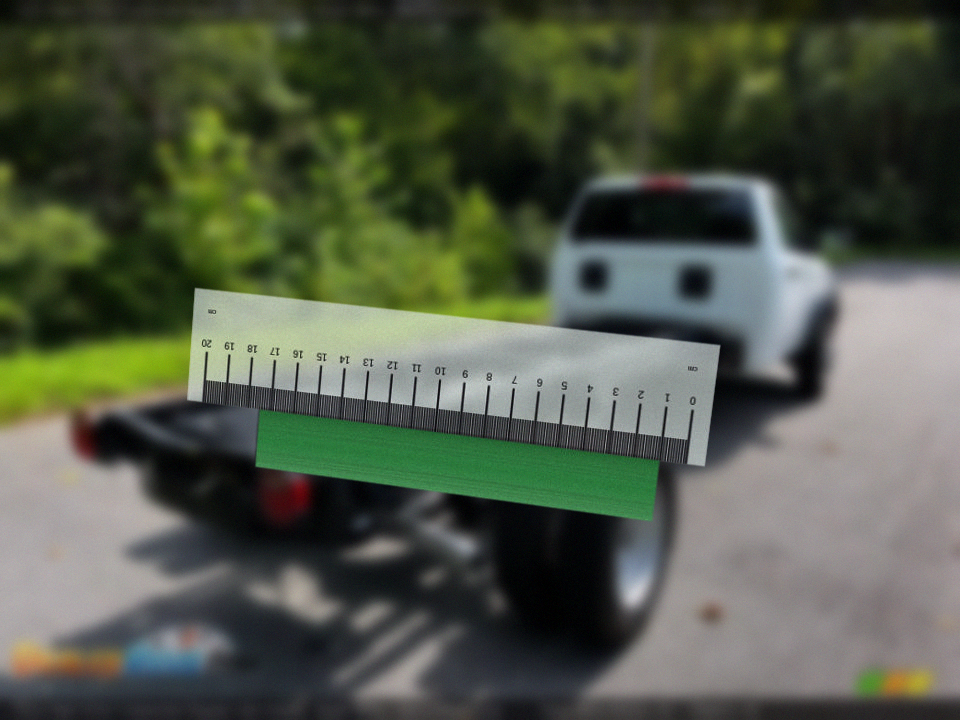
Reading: 16.5 cm
